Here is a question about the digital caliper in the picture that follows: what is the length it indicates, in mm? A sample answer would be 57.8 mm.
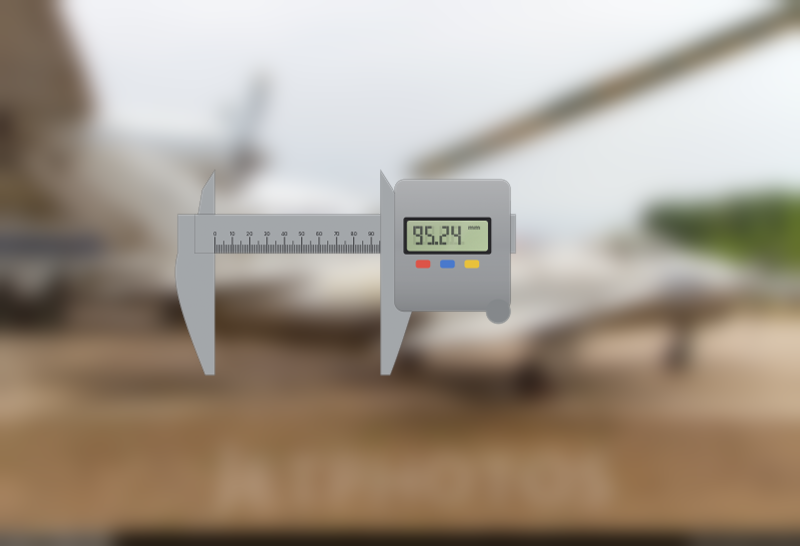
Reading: 95.24 mm
